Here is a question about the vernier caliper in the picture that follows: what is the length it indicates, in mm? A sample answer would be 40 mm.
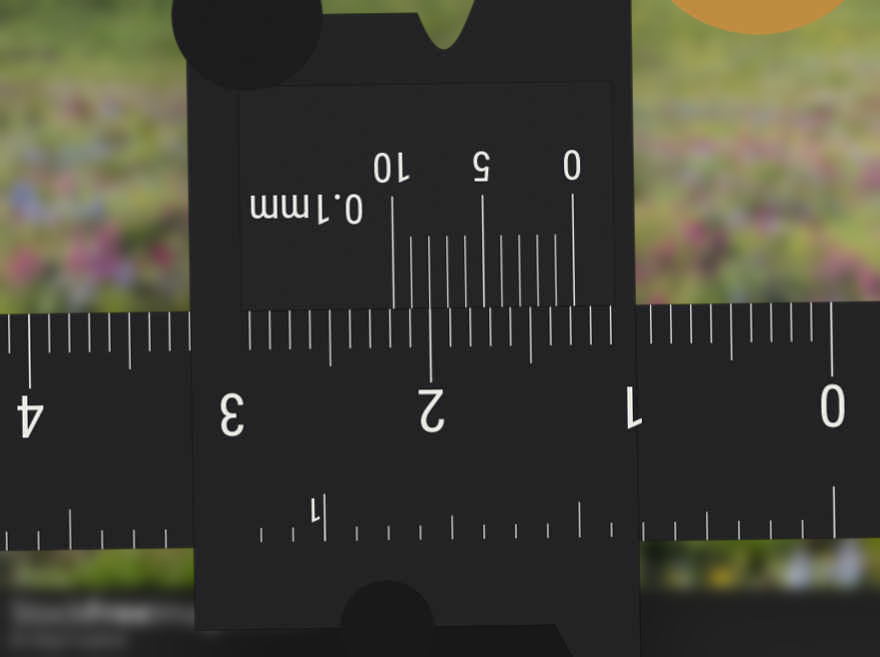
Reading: 12.8 mm
